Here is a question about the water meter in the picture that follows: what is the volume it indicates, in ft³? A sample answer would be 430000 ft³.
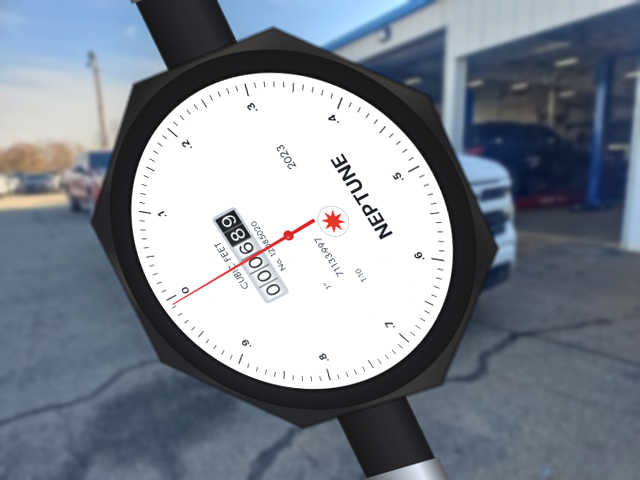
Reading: 688.99 ft³
